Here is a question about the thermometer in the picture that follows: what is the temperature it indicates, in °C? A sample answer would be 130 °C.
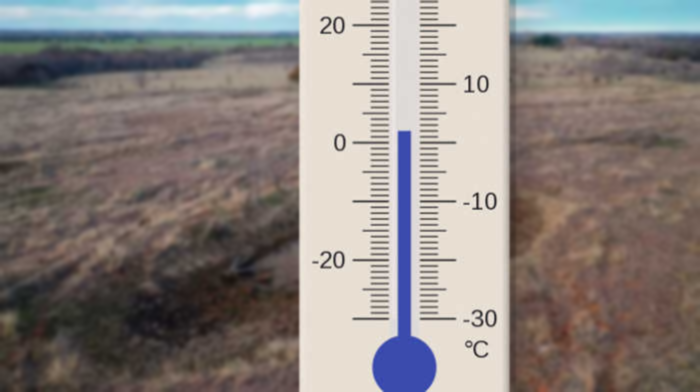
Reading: 2 °C
